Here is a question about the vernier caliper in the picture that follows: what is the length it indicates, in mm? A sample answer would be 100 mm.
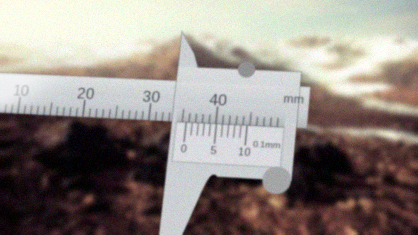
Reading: 35.6 mm
